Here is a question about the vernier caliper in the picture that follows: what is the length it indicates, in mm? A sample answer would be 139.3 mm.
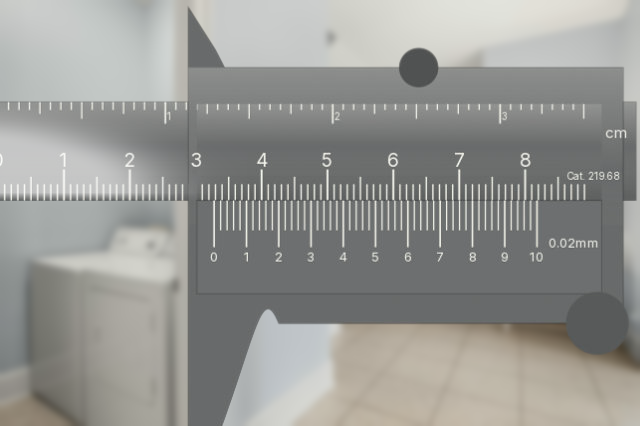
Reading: 32.8 mm
